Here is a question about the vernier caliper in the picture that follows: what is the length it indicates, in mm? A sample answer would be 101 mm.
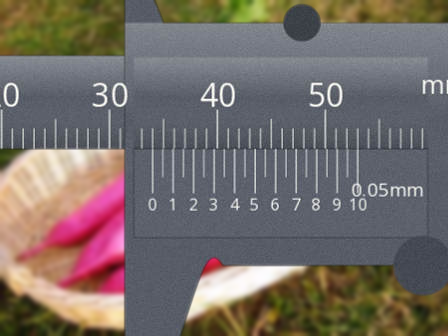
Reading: 34.0 mm
